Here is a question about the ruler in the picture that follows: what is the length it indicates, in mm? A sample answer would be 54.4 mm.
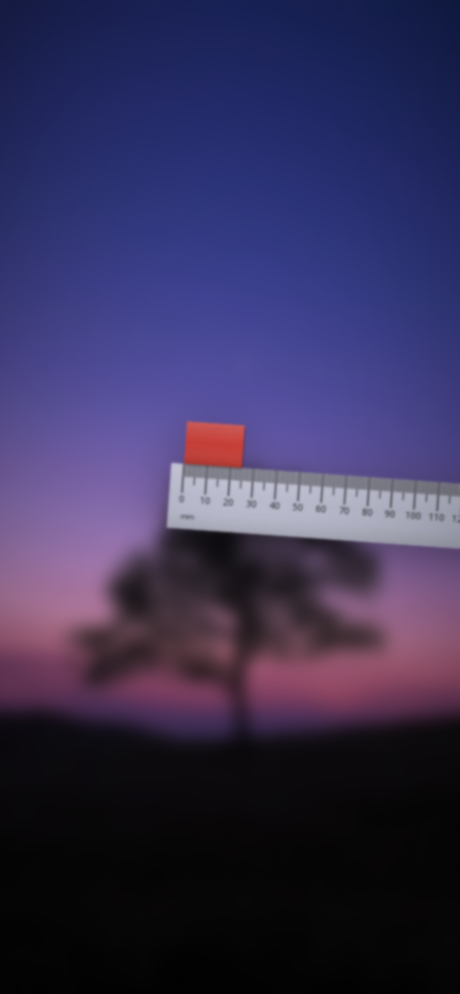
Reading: 25 mm
